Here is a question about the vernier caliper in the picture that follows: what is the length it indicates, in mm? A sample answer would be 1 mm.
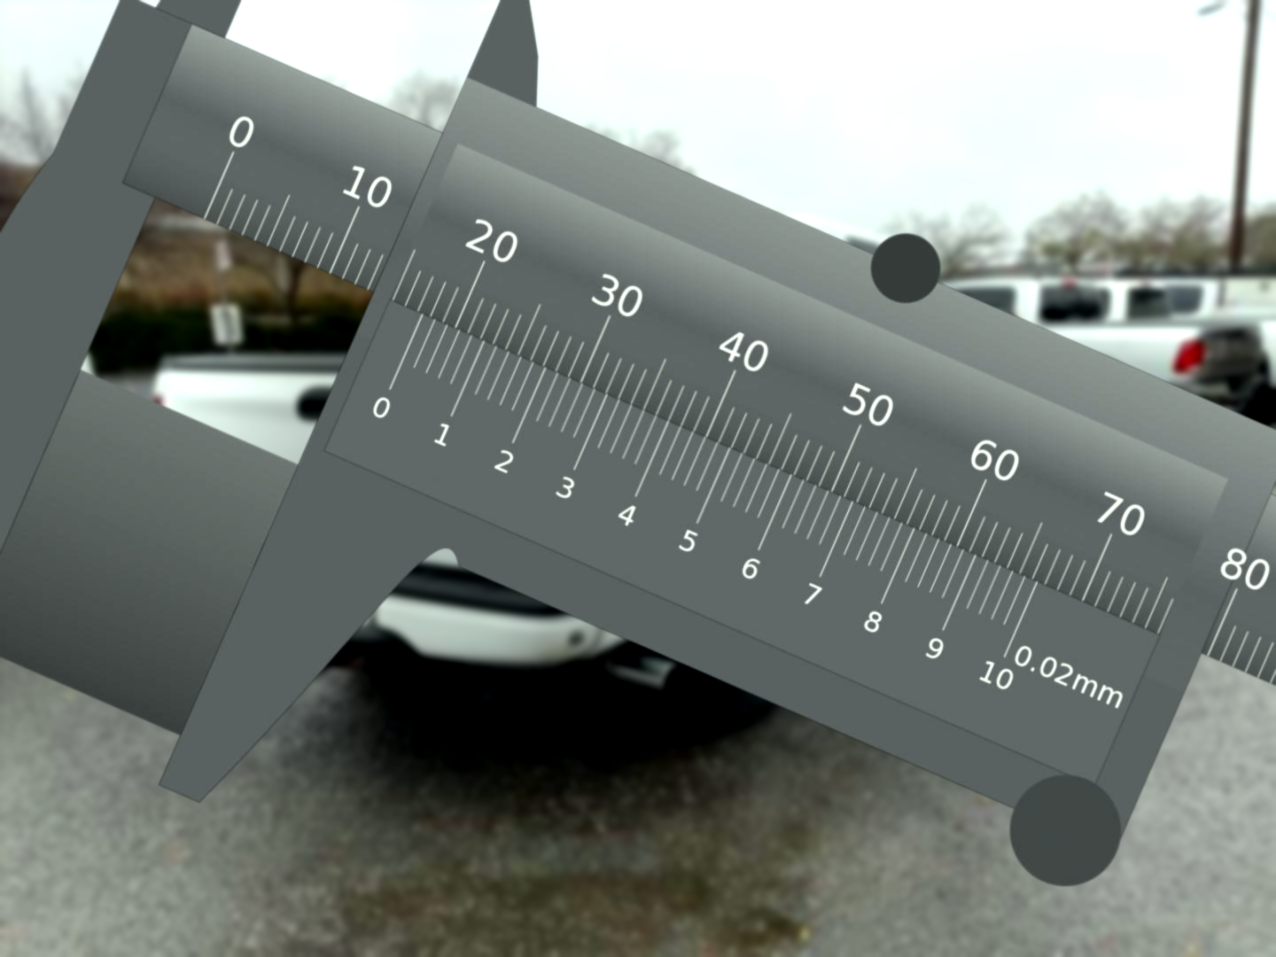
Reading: 17.4 mm
